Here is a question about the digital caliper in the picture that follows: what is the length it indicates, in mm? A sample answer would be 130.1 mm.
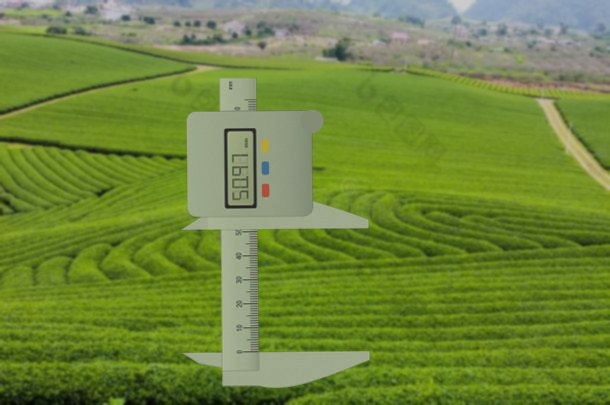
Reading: 50.97 mm
